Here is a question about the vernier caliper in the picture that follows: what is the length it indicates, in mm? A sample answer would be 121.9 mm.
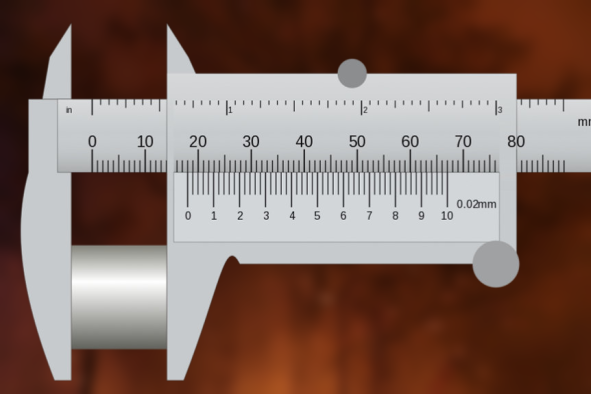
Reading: 18.0 mm
